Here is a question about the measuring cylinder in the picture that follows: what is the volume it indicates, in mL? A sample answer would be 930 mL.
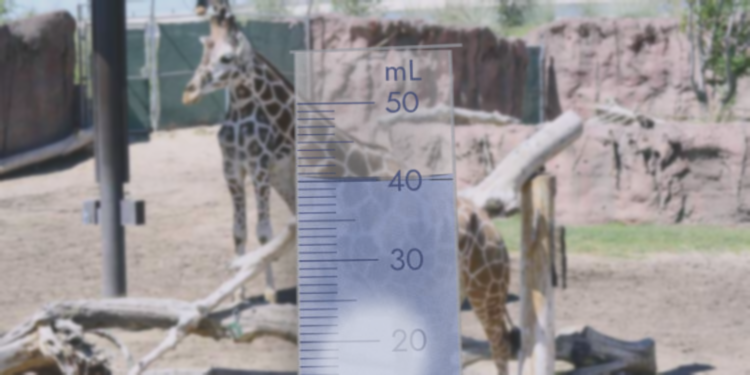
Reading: 40 mL
